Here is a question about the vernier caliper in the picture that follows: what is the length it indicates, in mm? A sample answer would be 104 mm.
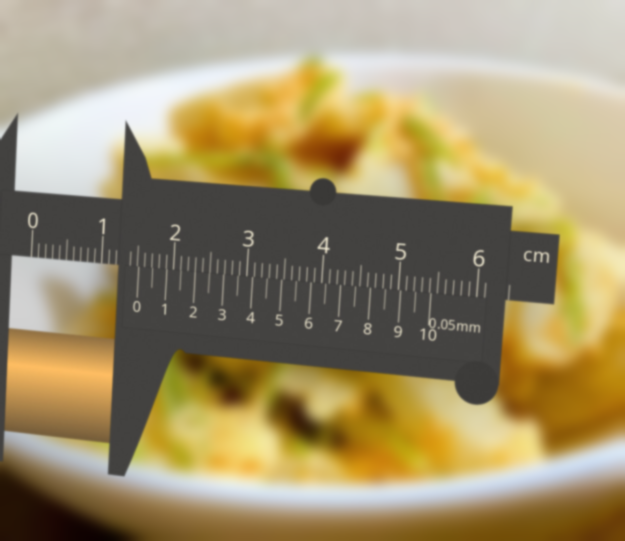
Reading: 15.2 mm
